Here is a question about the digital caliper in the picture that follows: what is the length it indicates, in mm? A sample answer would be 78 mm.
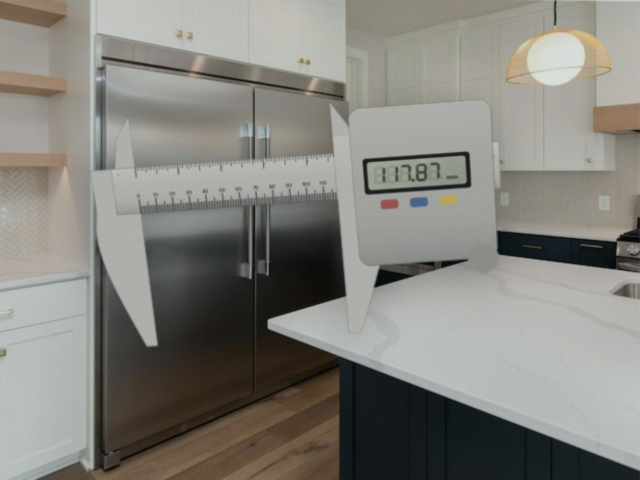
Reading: 117.87 mm
